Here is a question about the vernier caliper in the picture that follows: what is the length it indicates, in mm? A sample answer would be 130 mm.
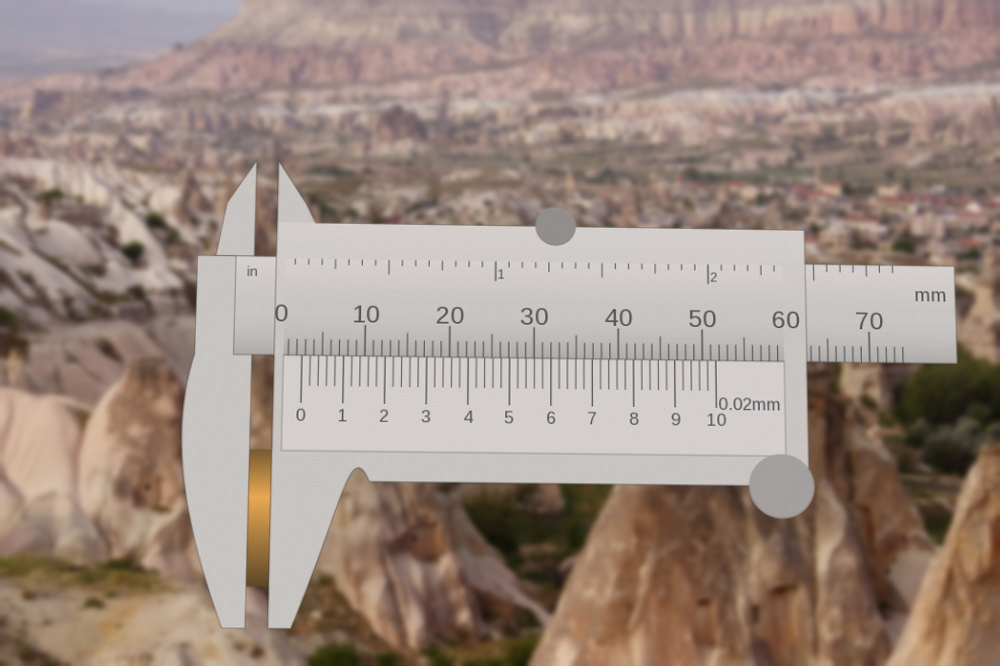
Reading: 2.6 mm
